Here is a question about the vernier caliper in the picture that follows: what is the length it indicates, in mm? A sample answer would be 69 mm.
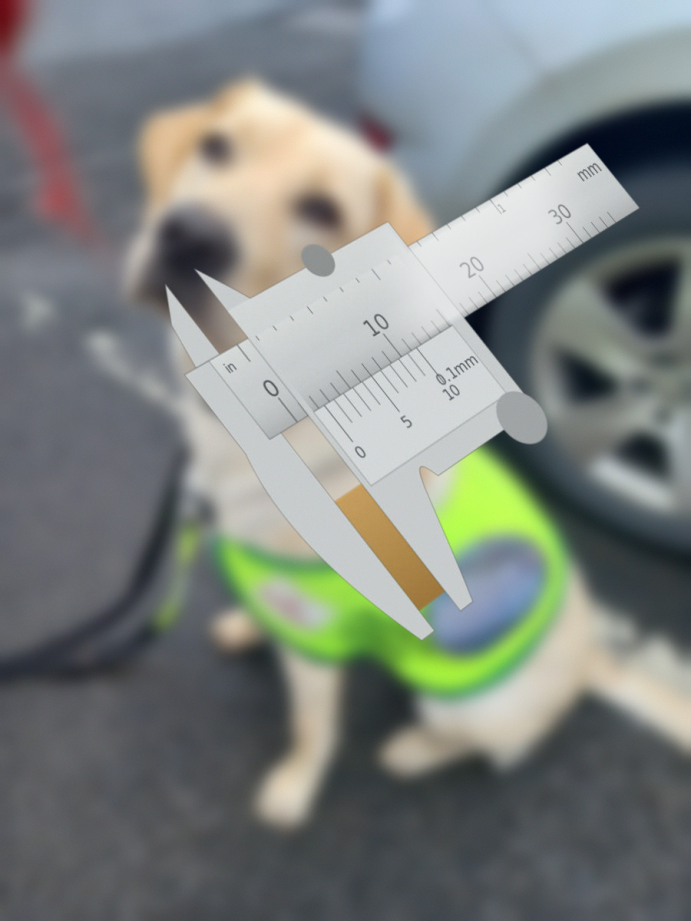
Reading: 2.5 mm
